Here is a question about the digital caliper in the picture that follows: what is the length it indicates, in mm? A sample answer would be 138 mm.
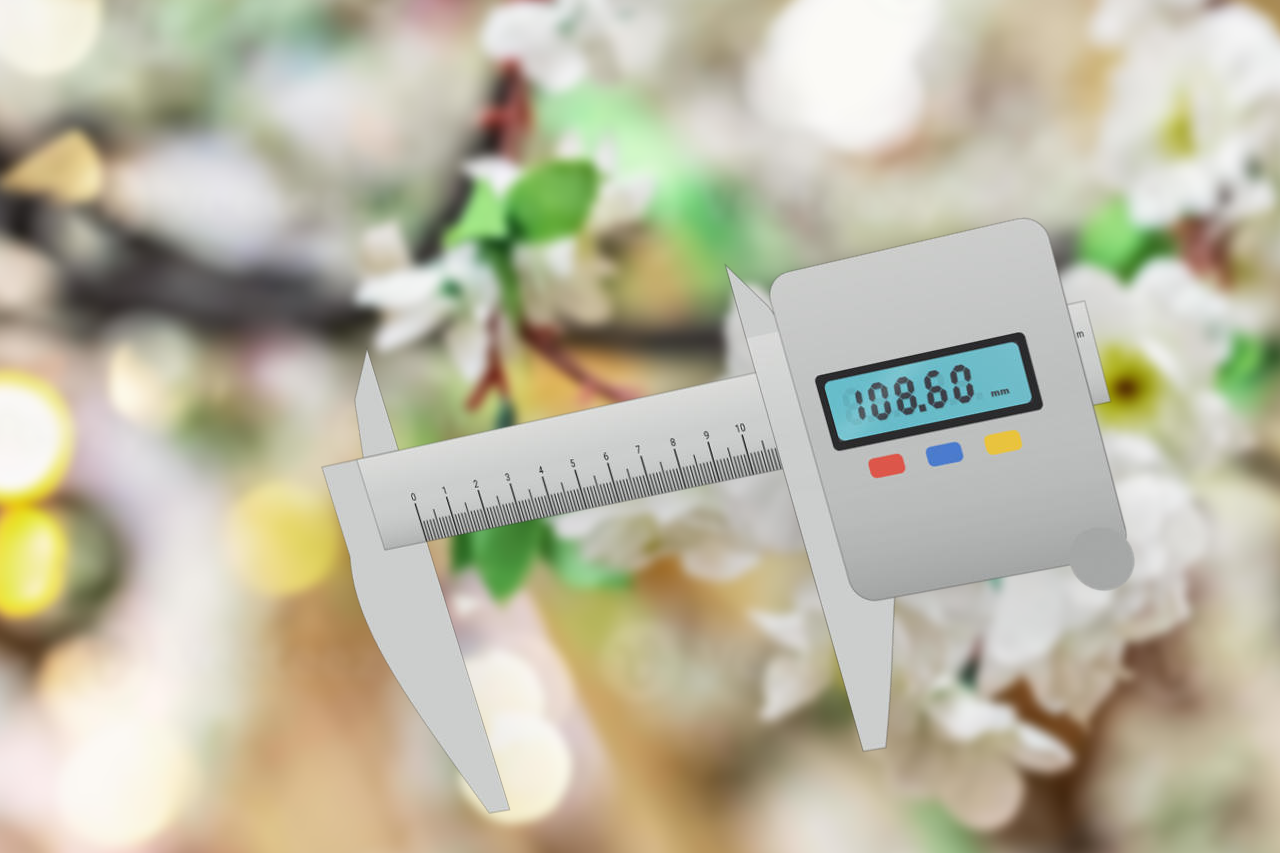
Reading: 108.60 mm
